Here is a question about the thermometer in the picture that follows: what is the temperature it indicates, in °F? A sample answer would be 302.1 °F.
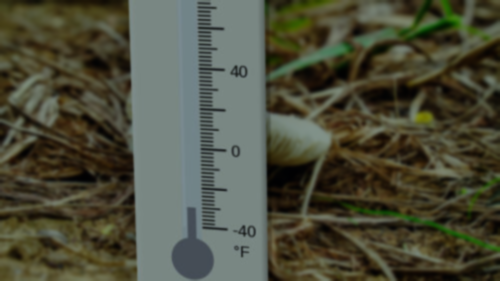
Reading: -30 °F
